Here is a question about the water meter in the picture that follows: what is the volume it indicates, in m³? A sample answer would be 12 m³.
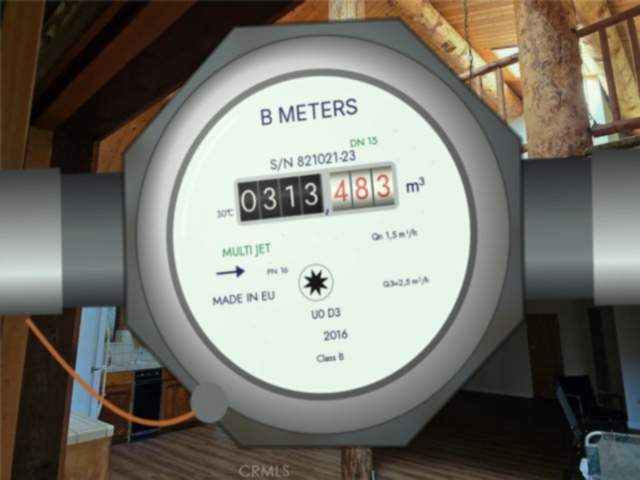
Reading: 313.483 m³
